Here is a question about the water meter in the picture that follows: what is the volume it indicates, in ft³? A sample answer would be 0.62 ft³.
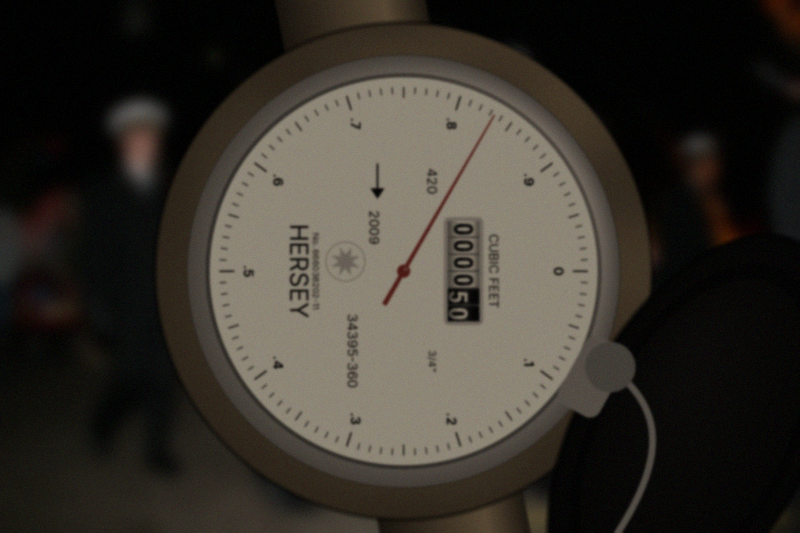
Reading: 49.83 ft³
